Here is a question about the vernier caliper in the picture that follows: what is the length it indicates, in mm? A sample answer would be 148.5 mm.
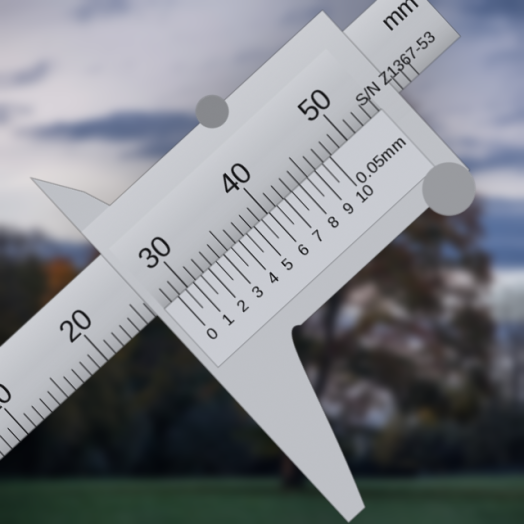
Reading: 28.8 mm
